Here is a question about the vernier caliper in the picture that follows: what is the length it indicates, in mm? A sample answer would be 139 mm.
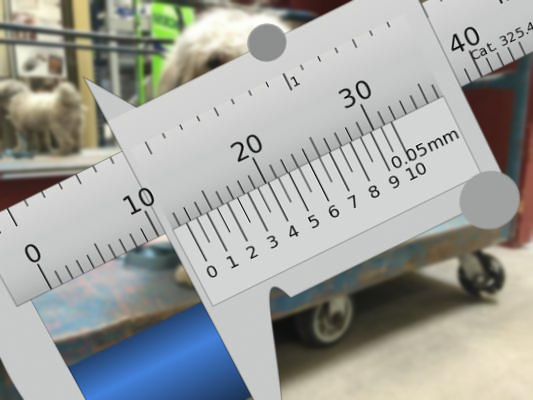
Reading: 12.6 mm
